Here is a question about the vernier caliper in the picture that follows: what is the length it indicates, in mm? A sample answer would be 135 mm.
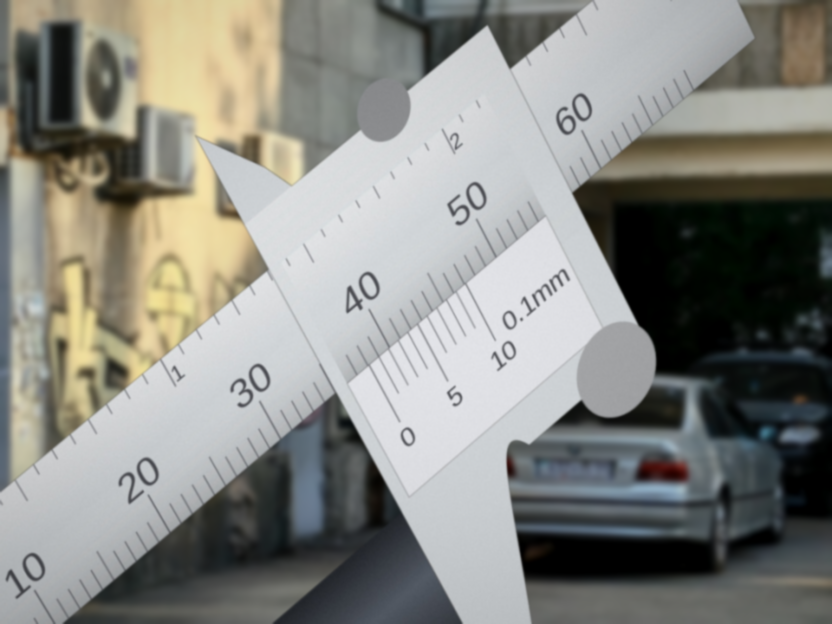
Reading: 38.1 mm
